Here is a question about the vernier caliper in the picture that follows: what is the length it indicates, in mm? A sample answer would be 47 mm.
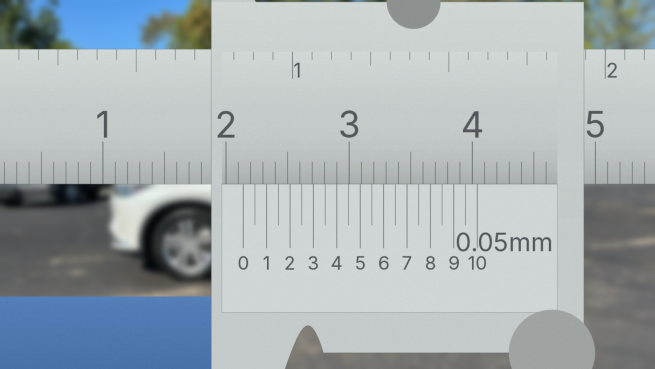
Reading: 21.4 mm
